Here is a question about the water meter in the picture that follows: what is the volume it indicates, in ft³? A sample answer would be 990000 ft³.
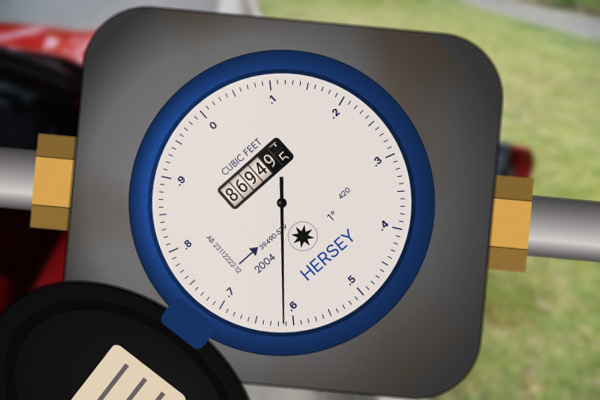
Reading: 869494.61 ft³
